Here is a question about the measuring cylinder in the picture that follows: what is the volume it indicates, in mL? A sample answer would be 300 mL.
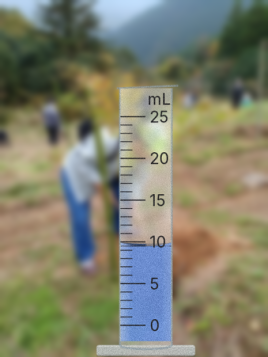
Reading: 9.5 mL
